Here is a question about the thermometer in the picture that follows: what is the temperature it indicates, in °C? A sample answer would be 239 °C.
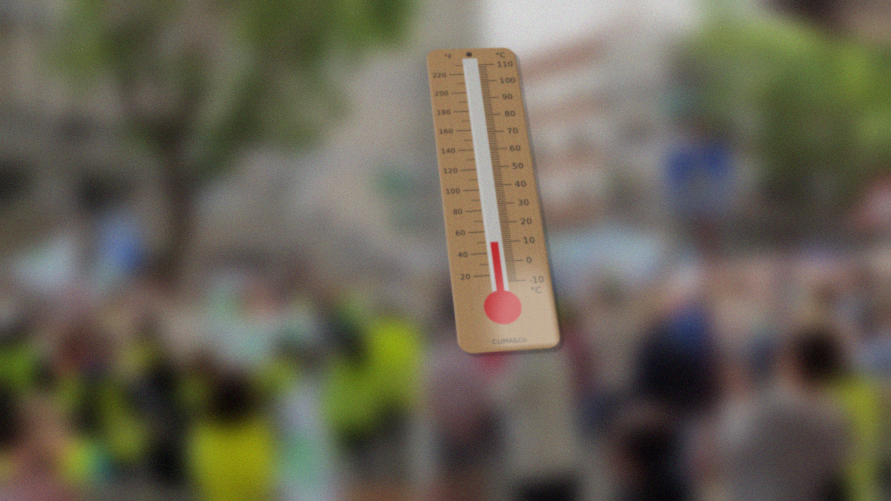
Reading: 10 °C
